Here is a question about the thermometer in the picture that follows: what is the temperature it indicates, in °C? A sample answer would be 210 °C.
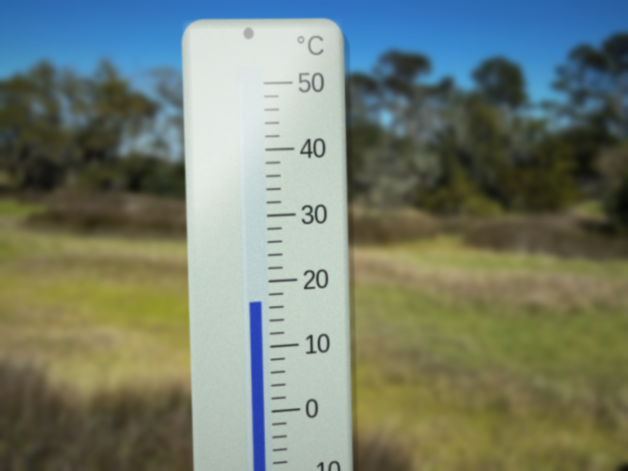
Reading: 17 °C
